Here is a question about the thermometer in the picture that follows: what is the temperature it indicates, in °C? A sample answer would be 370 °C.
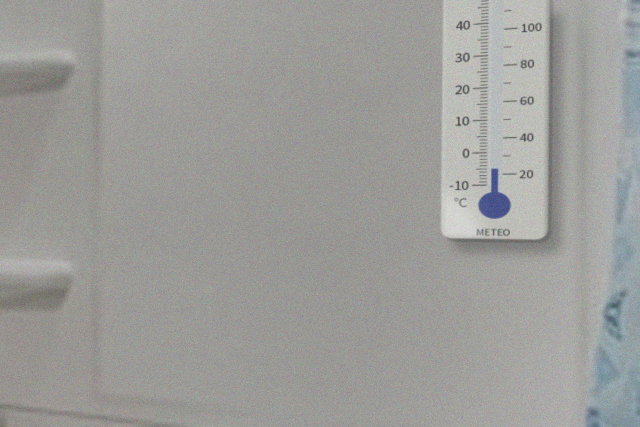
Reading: -5 °C
